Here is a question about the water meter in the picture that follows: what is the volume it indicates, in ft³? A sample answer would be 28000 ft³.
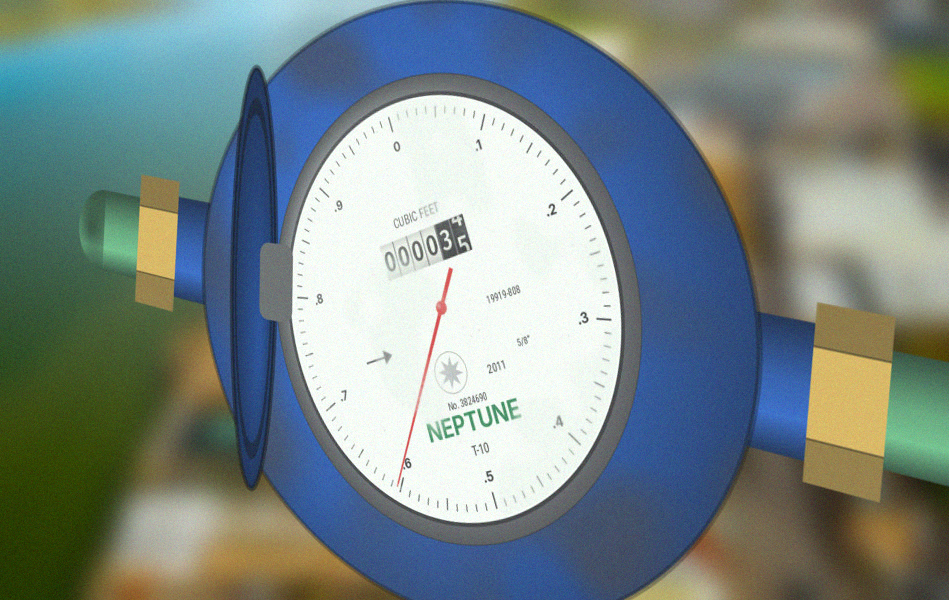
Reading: 34.60 ft³
